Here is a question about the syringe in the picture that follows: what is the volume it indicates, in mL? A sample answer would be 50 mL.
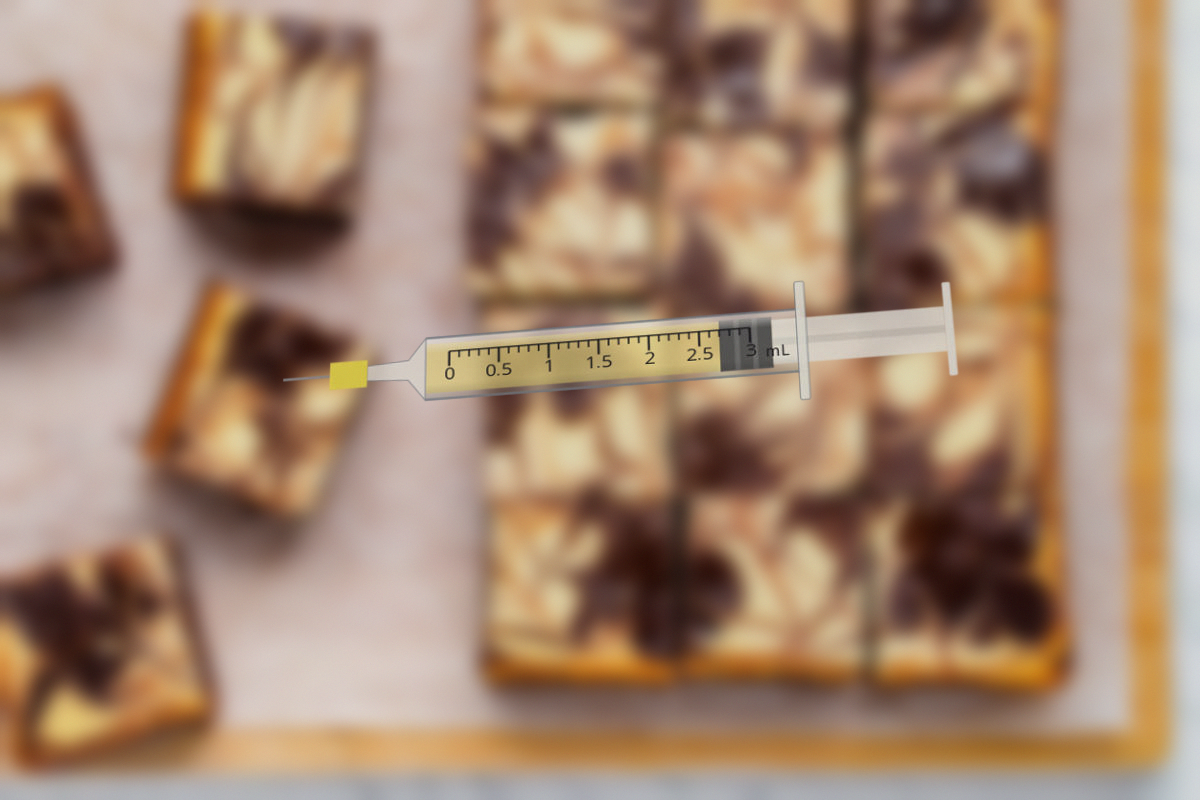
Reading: 2.7 mL
